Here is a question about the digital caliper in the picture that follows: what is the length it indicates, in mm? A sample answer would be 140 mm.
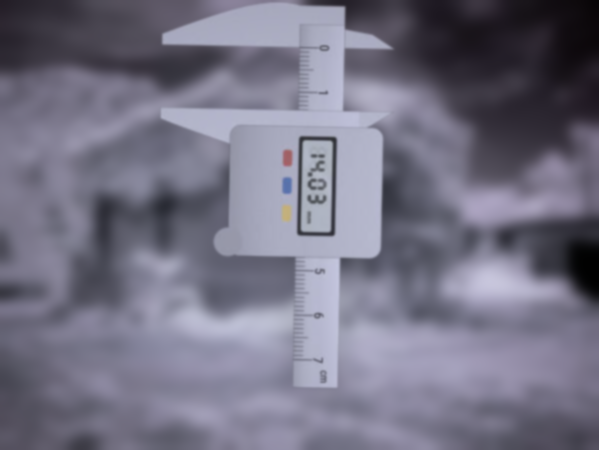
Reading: 14.03 mm
